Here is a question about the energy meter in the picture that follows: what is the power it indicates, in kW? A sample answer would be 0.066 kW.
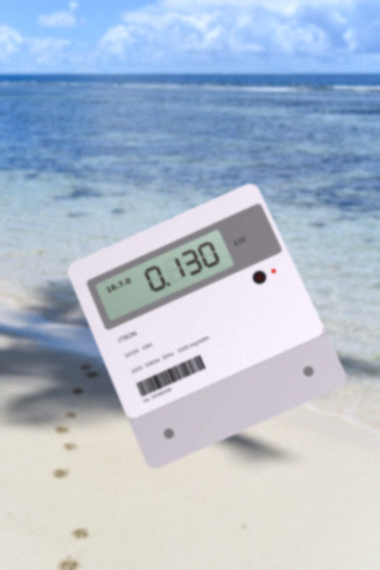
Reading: 0.130 kW
